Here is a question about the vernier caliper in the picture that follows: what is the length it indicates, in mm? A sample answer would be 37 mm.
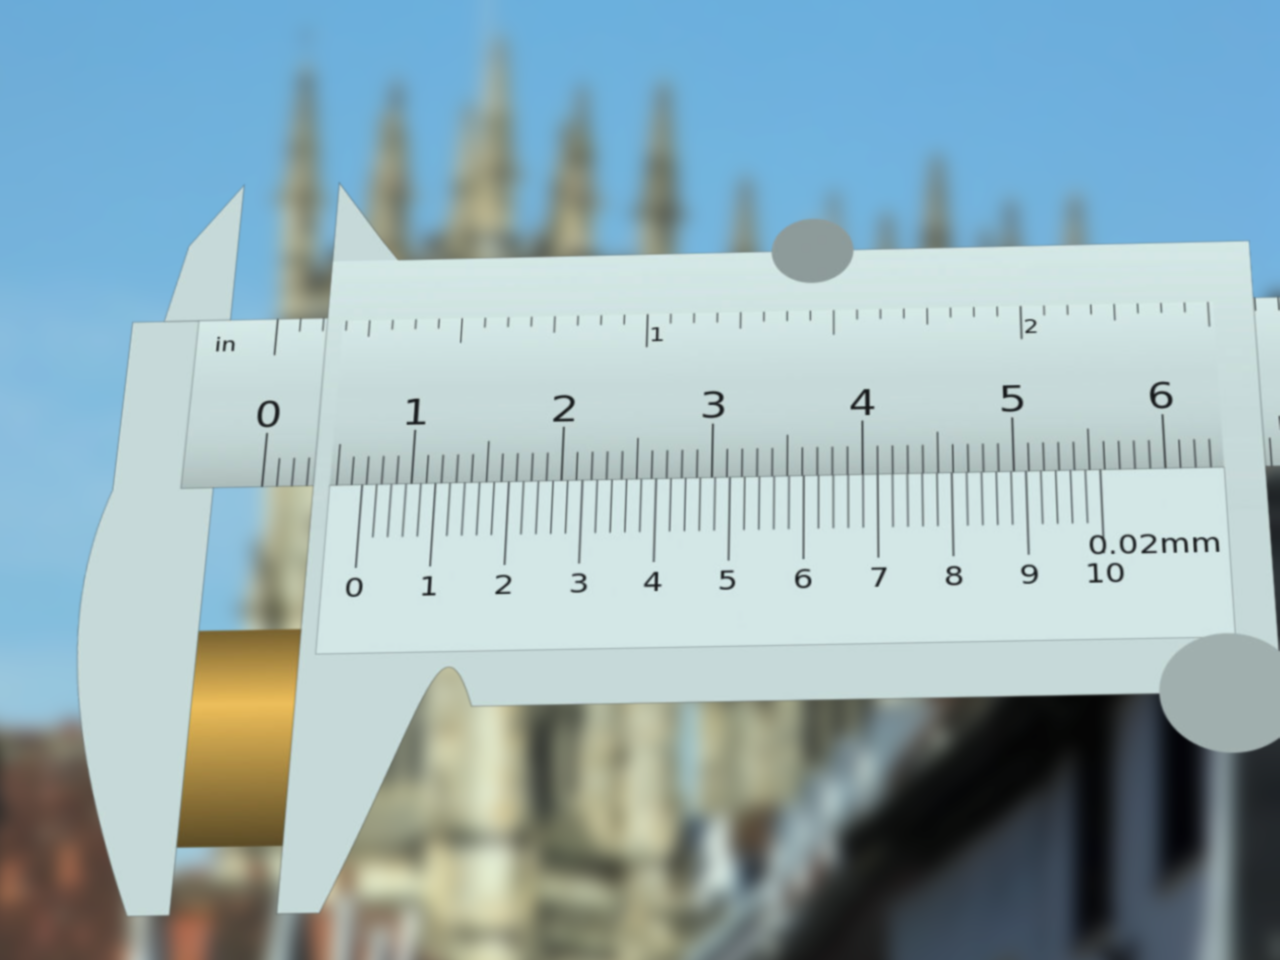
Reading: 6.7 mm
